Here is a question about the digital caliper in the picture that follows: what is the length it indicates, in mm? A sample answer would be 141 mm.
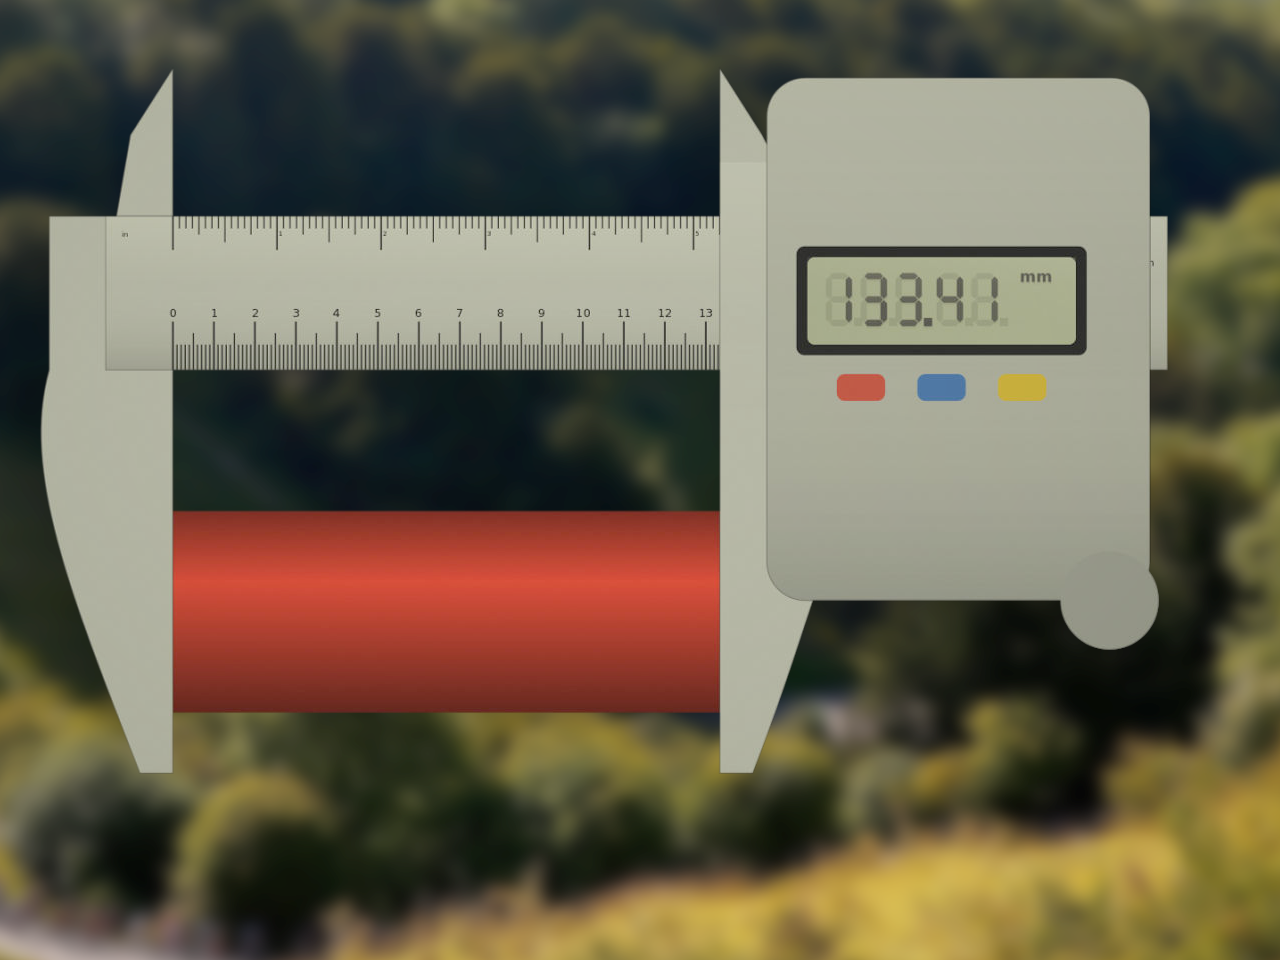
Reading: 133.41 mm
